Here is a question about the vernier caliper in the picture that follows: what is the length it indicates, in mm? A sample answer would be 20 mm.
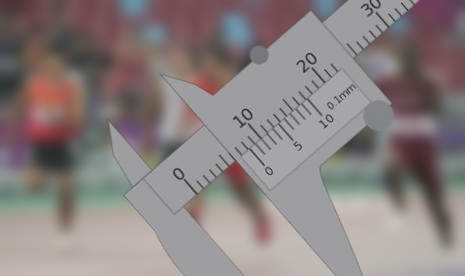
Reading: 8.2 mm
